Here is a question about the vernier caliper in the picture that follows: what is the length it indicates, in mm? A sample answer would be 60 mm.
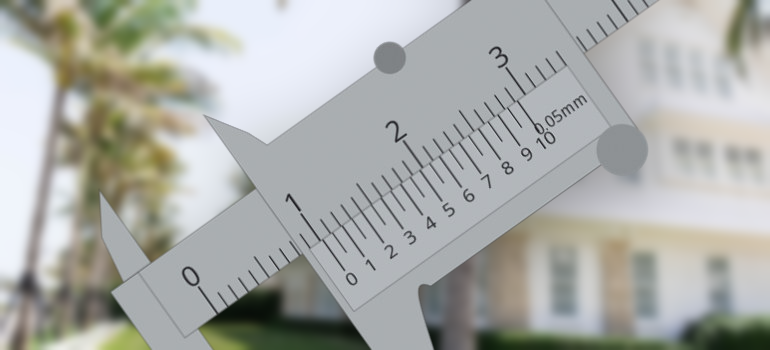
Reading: 10.2 mm
